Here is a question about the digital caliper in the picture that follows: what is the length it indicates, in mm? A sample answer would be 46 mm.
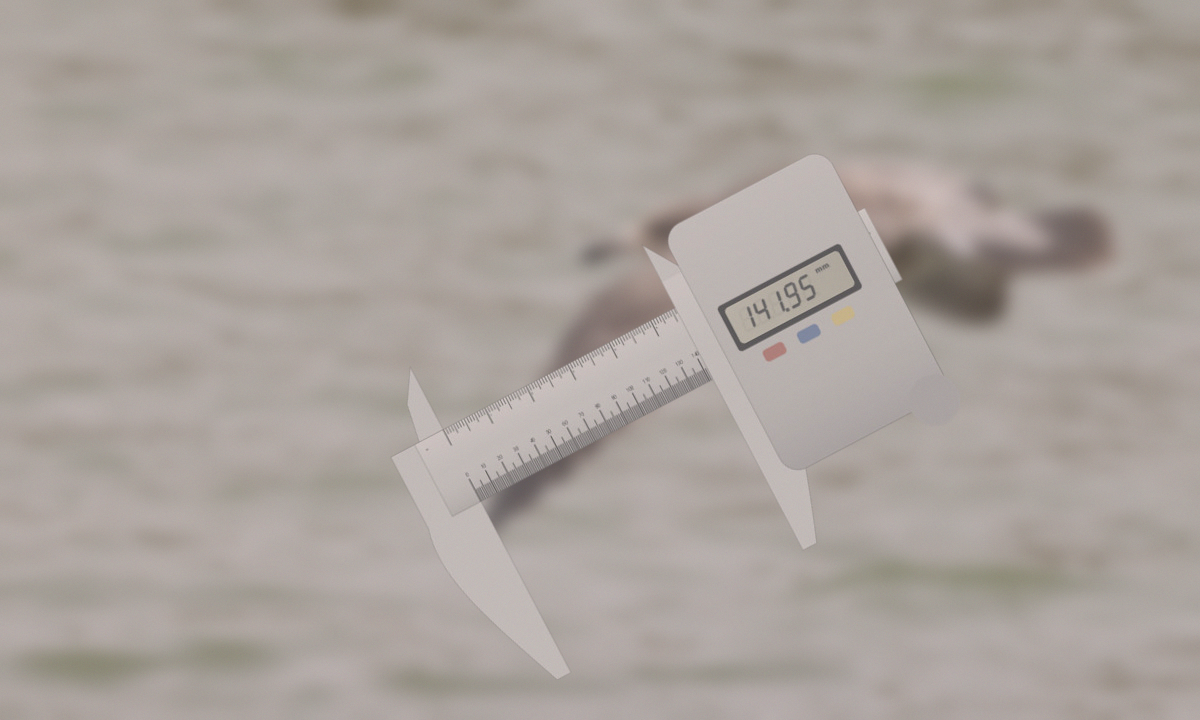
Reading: 141.95 mm
